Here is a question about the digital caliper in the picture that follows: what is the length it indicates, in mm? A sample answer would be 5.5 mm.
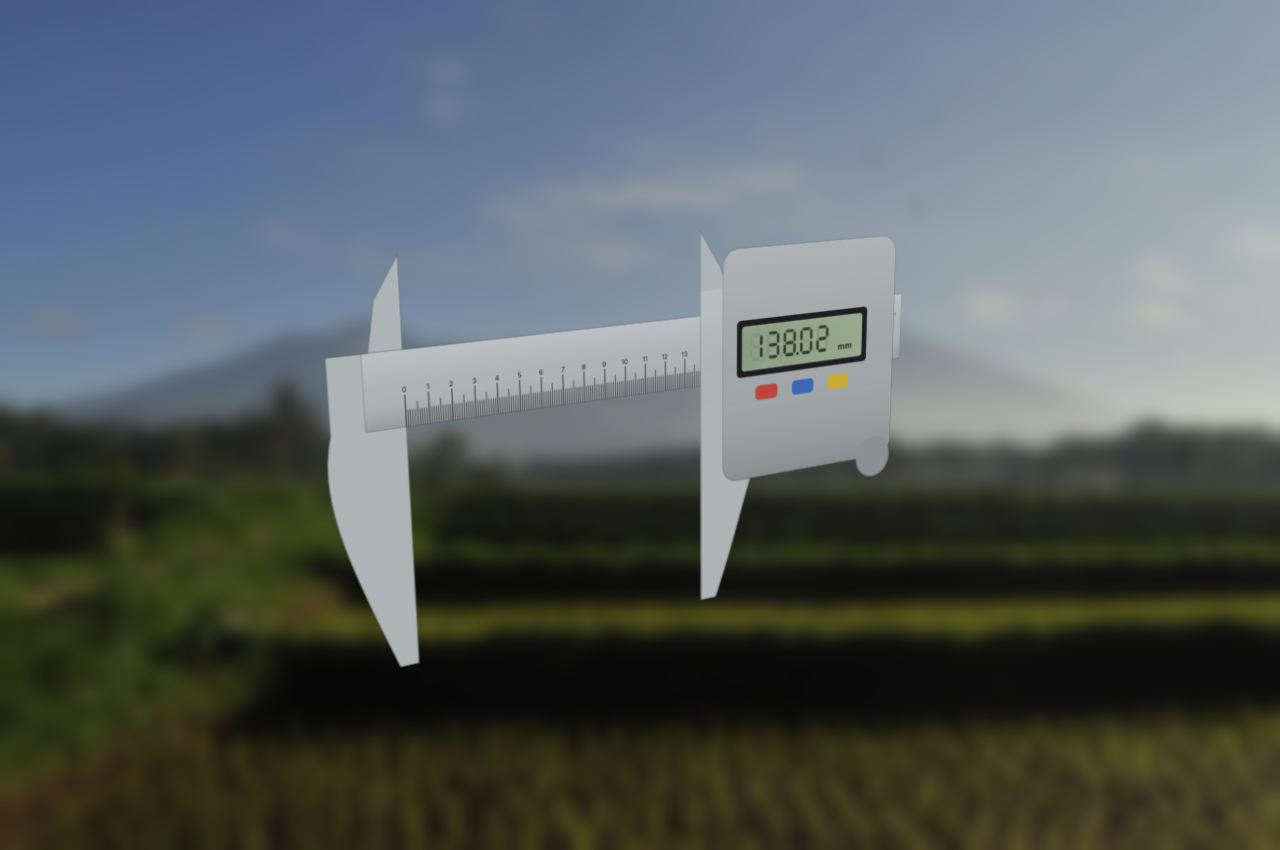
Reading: 138.02 mm
